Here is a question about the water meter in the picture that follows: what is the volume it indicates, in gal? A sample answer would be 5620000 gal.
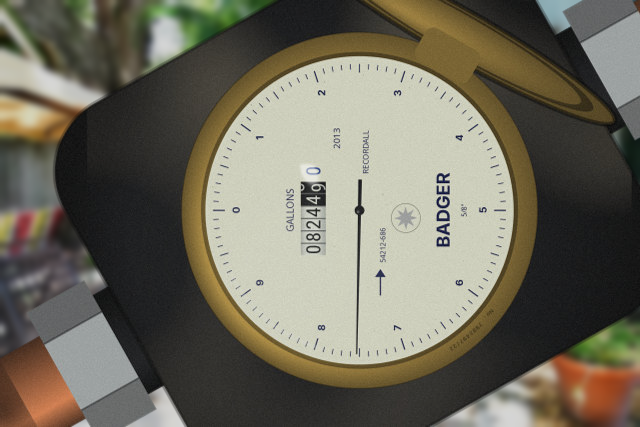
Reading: 824487.5 gal
